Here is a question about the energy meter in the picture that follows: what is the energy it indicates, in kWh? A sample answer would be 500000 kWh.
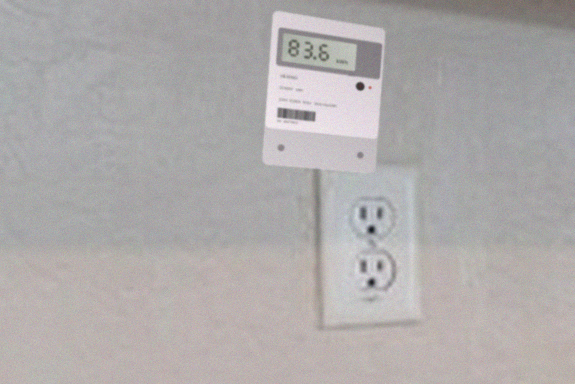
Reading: 83.6 kWh
